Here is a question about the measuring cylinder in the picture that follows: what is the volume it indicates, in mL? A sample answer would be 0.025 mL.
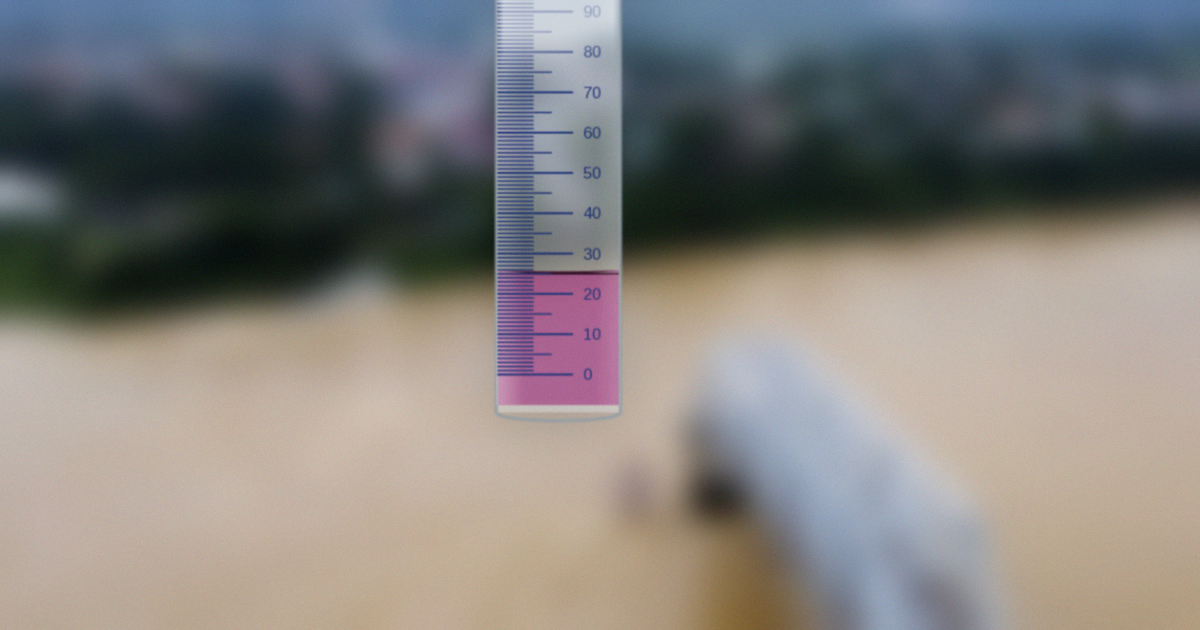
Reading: 25 mL
